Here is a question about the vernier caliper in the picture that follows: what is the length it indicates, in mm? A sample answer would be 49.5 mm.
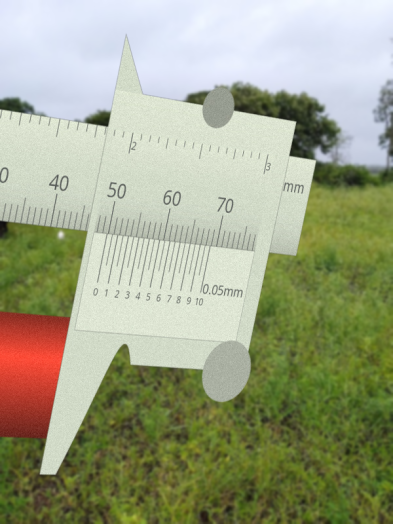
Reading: 49.8 mm
